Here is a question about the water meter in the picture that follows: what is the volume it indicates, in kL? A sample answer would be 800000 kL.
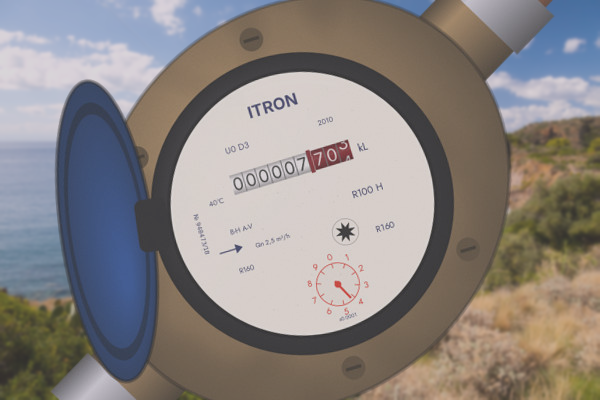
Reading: 7.7034 kL
